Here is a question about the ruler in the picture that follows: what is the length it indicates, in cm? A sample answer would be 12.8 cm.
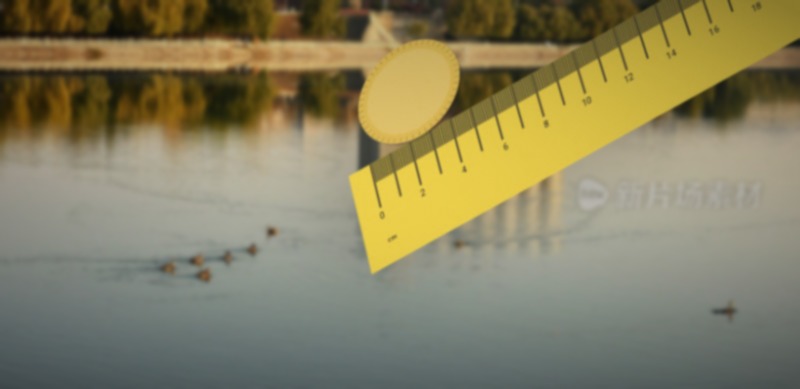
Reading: 5 cm
